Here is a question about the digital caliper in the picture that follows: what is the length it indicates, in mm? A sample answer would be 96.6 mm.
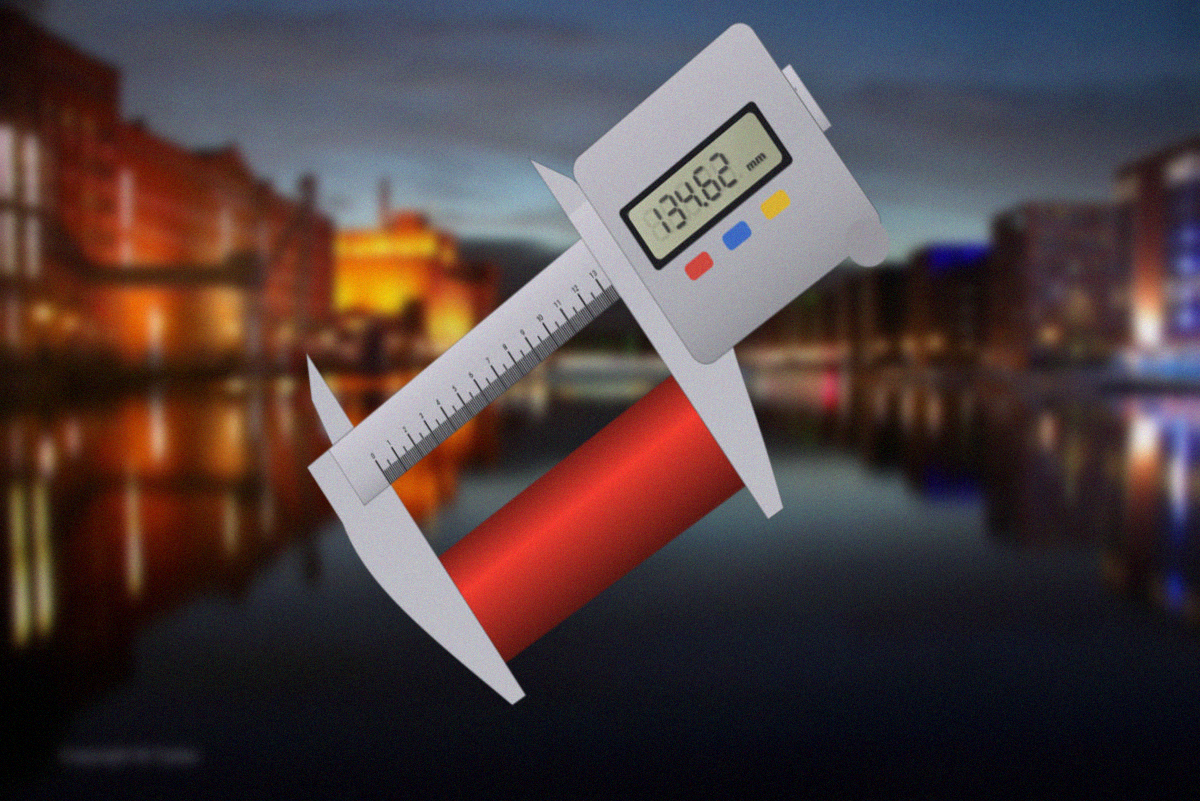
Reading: 134.62 mm
